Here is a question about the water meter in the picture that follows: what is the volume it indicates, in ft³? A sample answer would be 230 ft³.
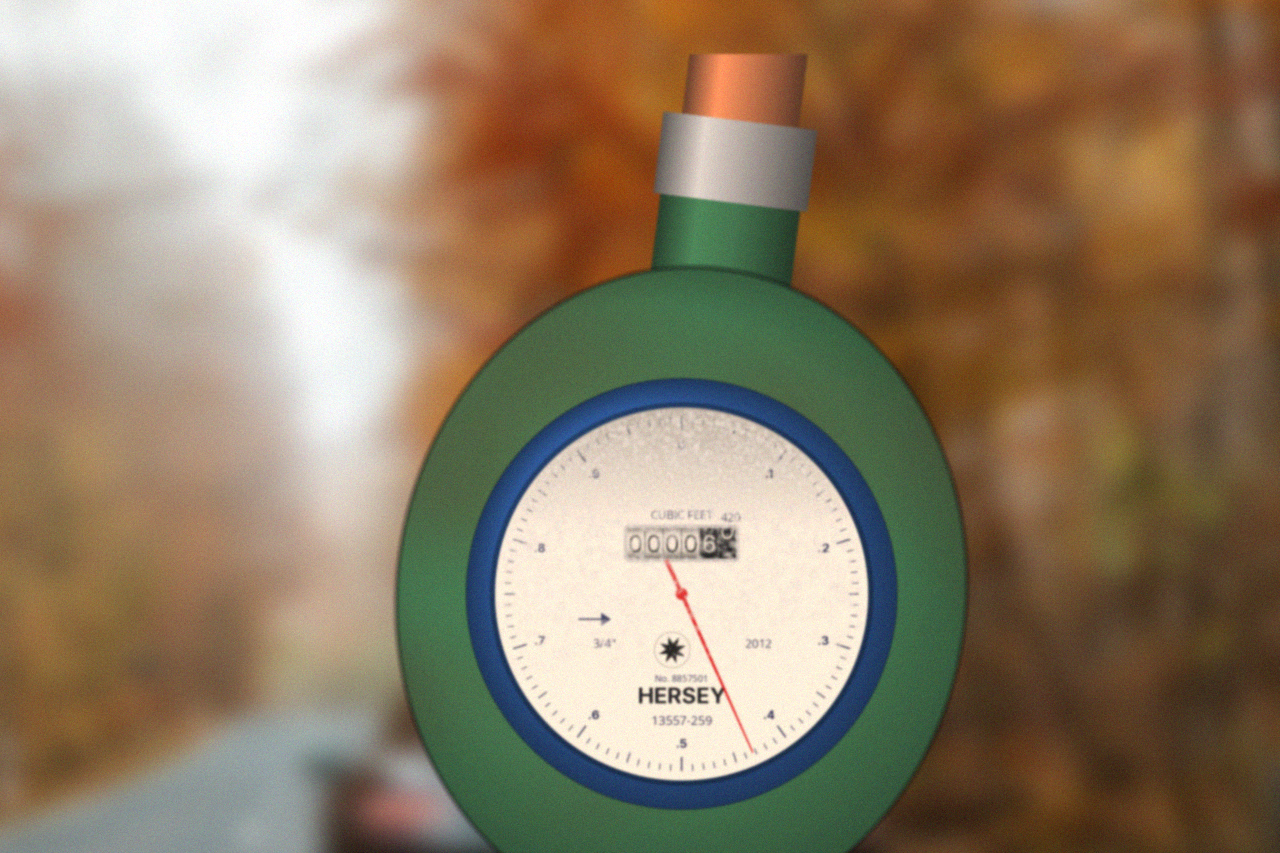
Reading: 60.43 ft³
